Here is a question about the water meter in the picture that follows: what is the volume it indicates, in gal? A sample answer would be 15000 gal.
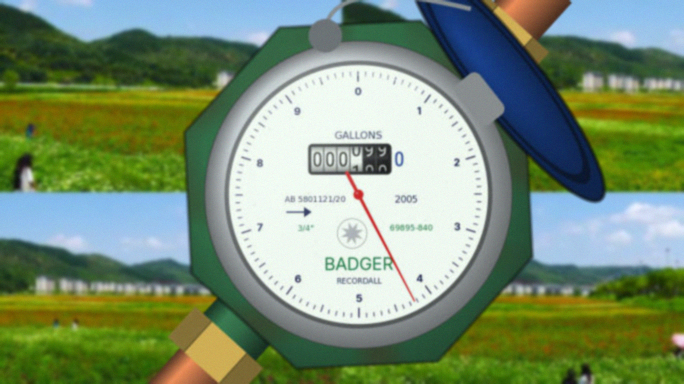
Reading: 994.2 gal
